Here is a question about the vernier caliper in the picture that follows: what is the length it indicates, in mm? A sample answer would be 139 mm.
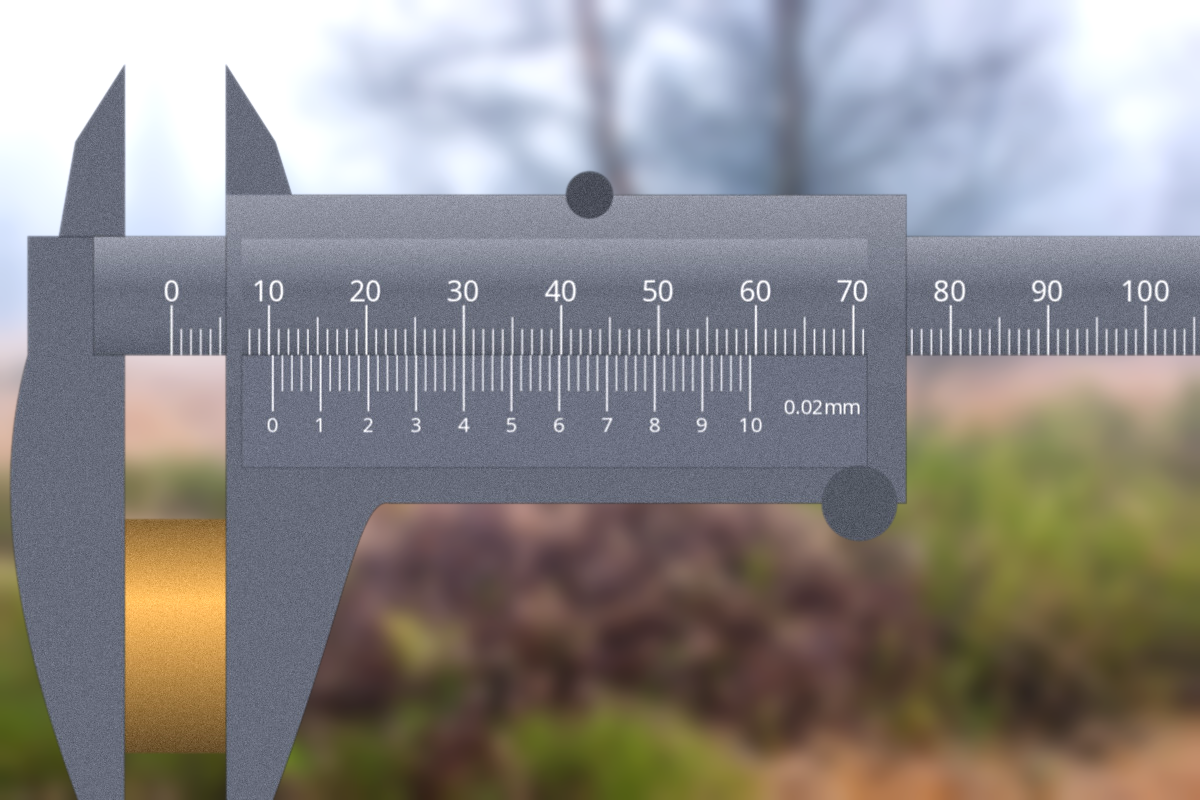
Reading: 10.4 mm
